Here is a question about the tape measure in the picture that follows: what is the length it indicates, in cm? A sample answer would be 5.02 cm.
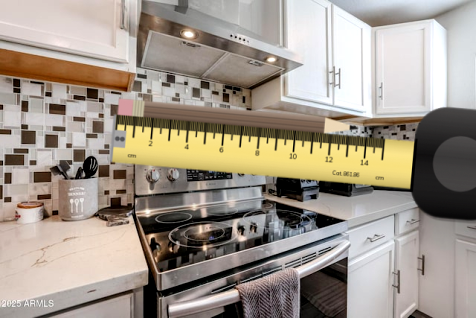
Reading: 13.5 cm
